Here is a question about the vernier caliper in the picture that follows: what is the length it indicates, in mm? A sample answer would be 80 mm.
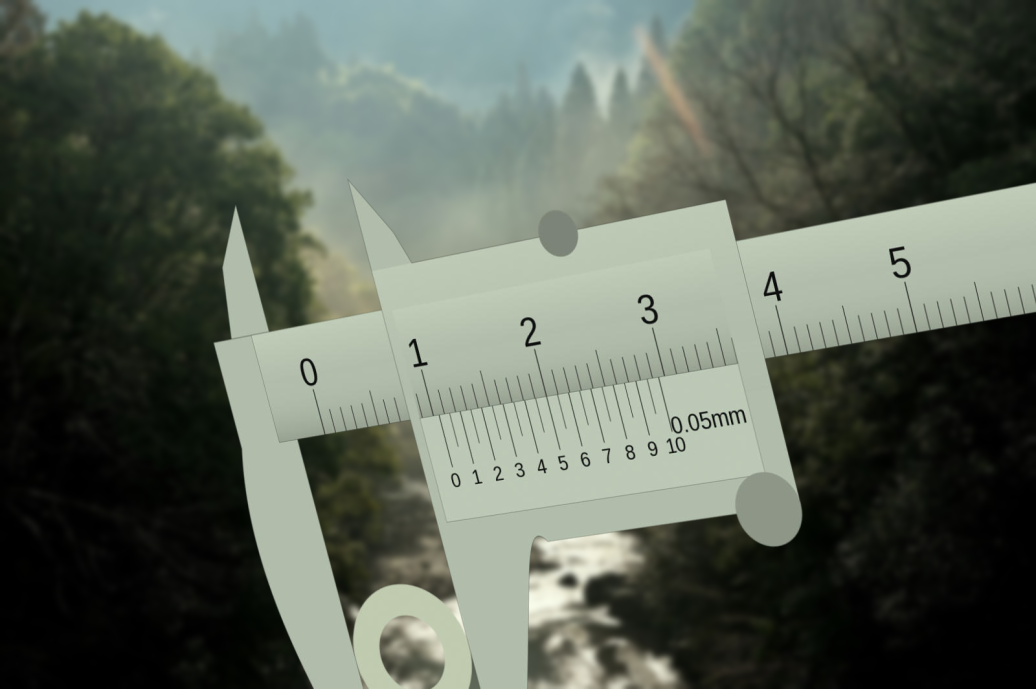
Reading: 10.5 mm
